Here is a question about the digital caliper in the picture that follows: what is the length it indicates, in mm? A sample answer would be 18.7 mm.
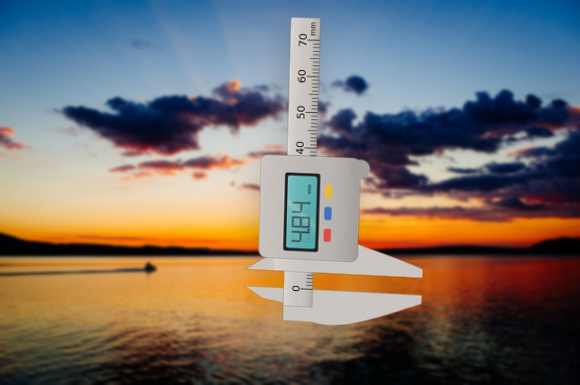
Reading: 4.84 mm
